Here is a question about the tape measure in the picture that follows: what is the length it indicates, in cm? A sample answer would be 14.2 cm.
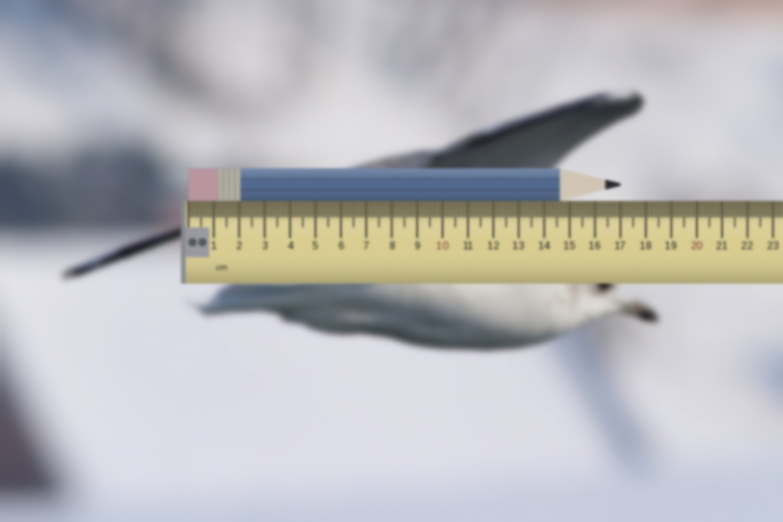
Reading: 17 cm
